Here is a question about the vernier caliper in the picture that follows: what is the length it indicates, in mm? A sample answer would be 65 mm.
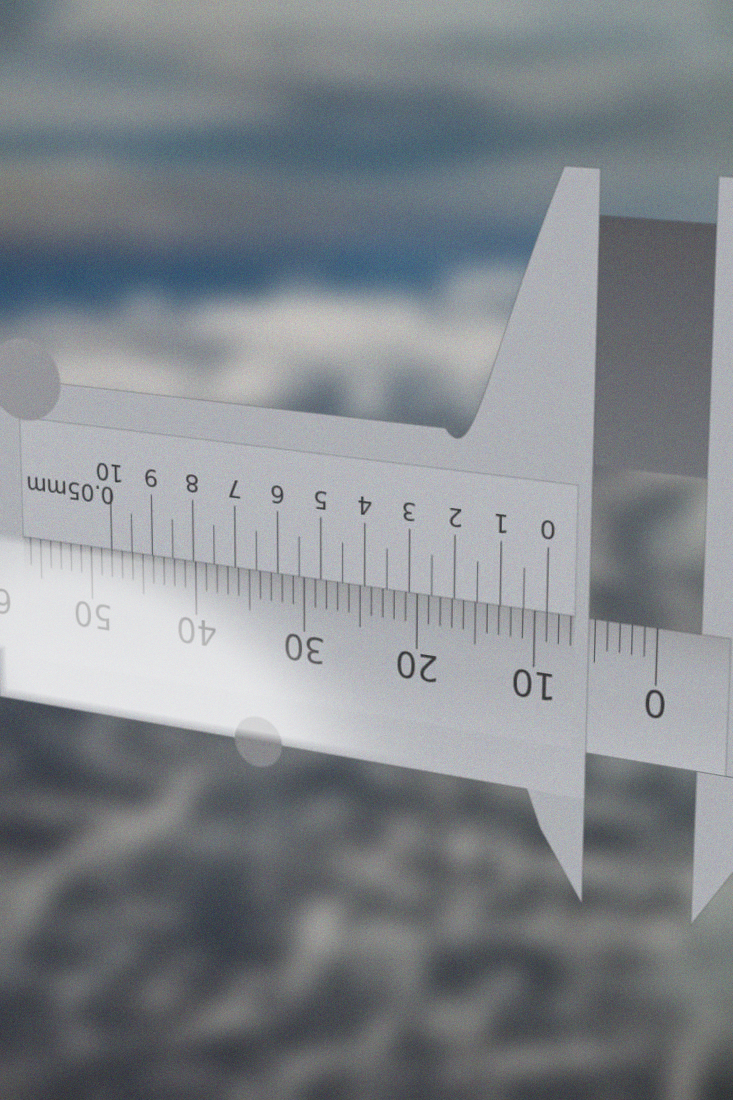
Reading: 9.0 mm
